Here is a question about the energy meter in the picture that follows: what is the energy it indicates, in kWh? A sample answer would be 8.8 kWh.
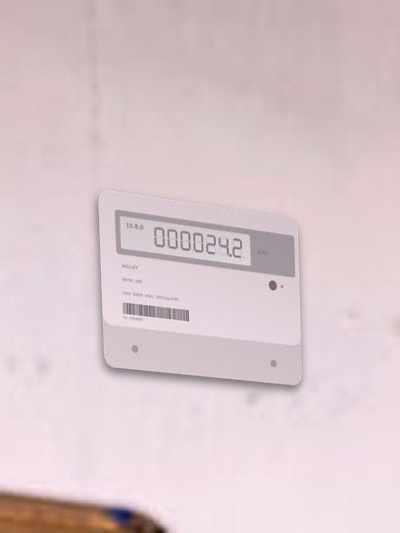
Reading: 24.2 kWh
